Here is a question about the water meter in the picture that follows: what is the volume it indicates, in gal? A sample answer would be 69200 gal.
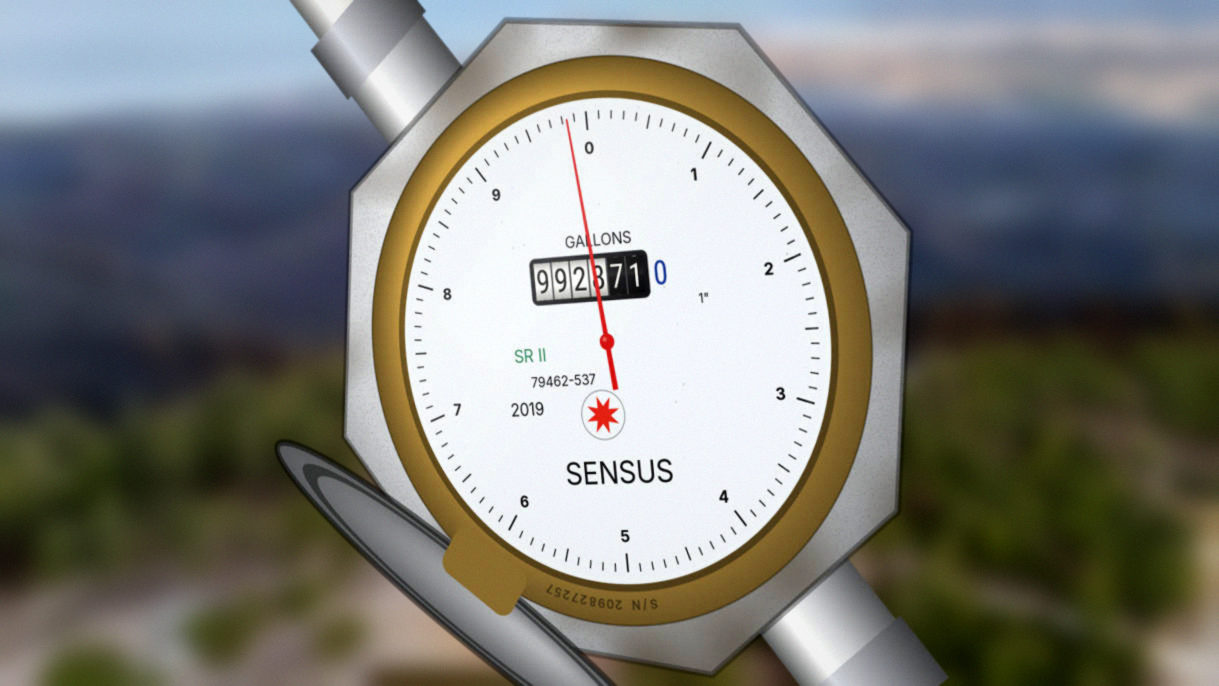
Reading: 9928709.8 gal
